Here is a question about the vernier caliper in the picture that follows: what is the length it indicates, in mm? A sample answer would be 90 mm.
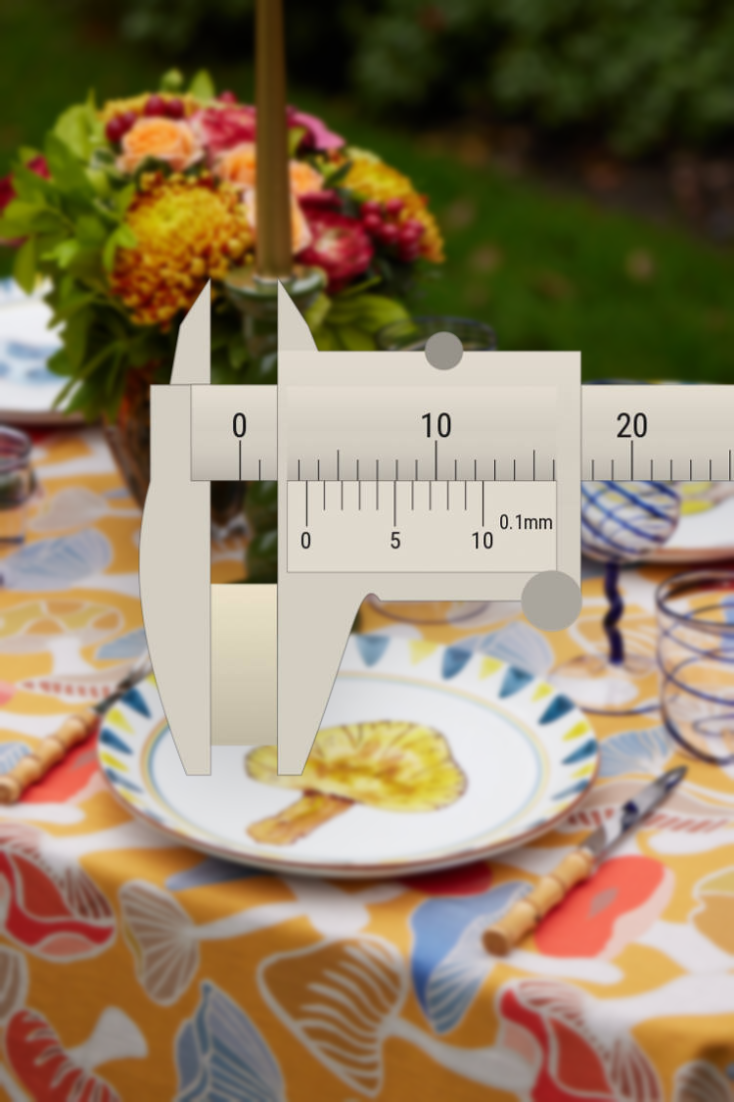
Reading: 3.4 mm
